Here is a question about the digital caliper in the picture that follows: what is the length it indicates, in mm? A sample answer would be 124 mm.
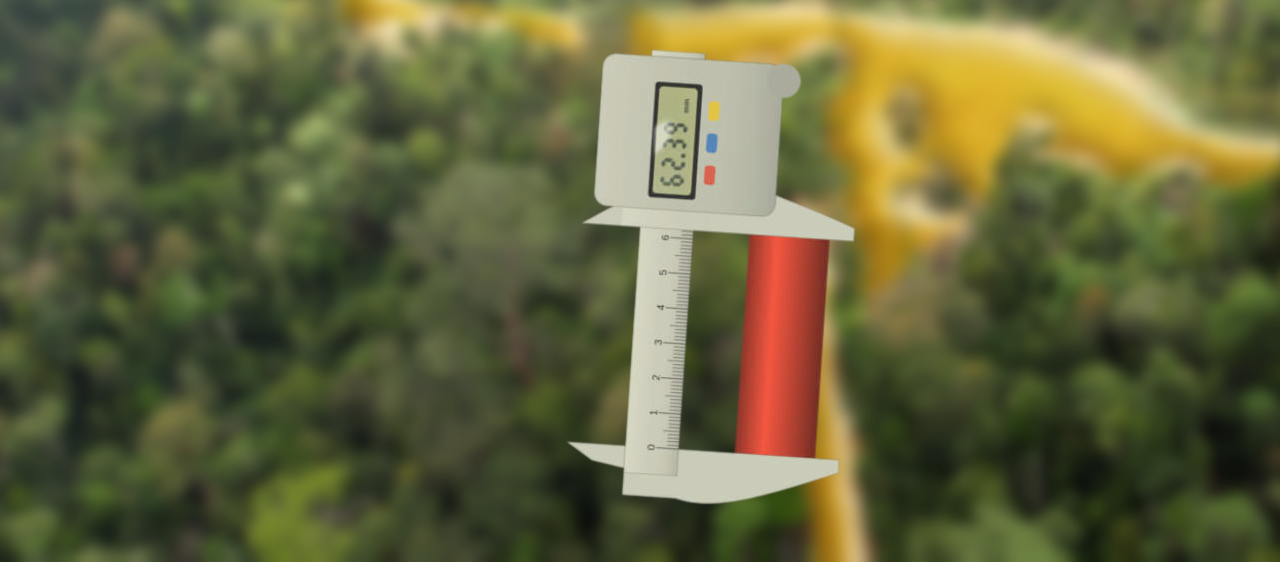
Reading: 62.39 mm
